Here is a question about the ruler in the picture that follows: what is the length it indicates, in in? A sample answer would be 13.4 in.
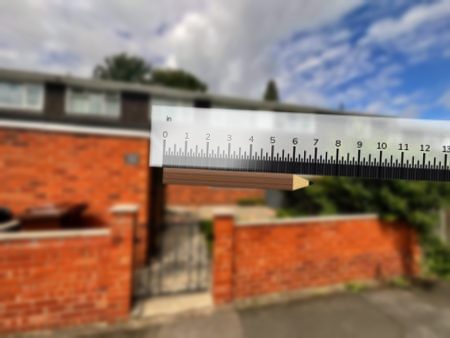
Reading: 7 in
